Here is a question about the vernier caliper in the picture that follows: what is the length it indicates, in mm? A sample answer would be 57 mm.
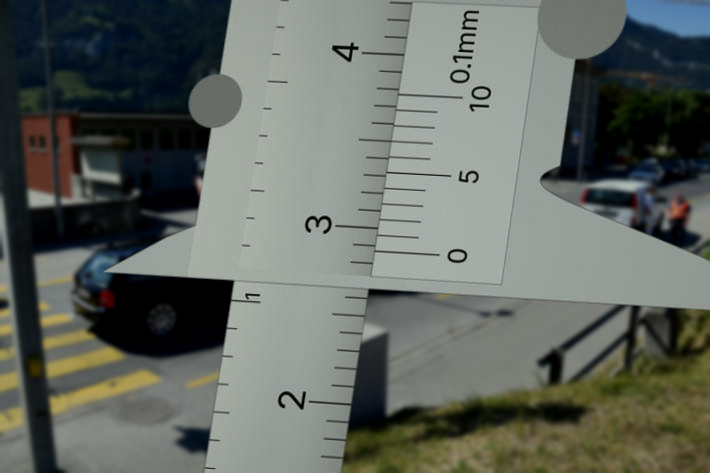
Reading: 28.7 mm
